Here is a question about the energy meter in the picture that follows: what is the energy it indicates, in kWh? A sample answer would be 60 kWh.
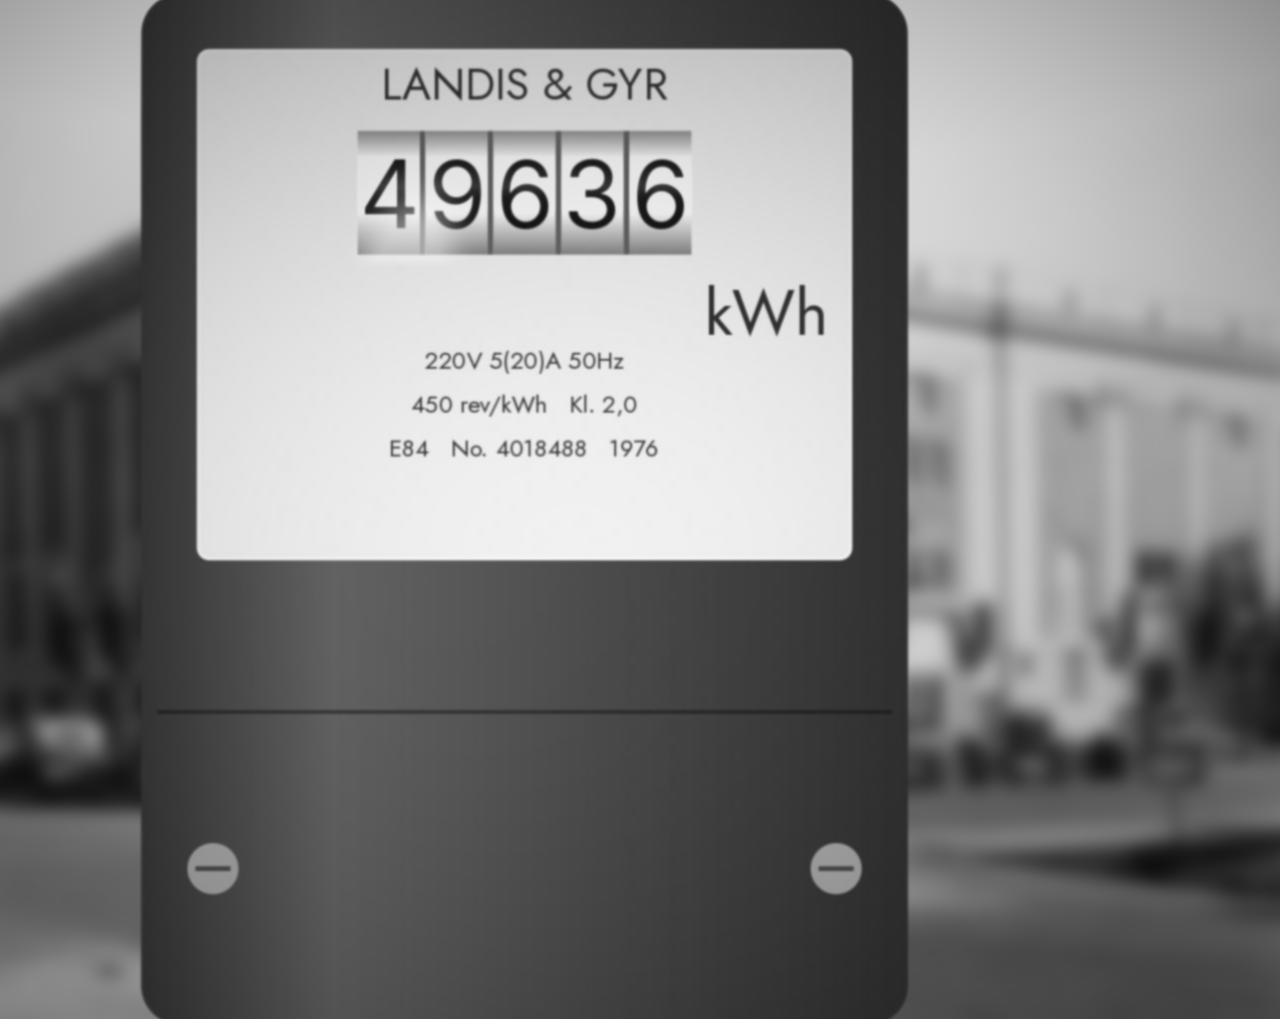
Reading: 49636 kWh
